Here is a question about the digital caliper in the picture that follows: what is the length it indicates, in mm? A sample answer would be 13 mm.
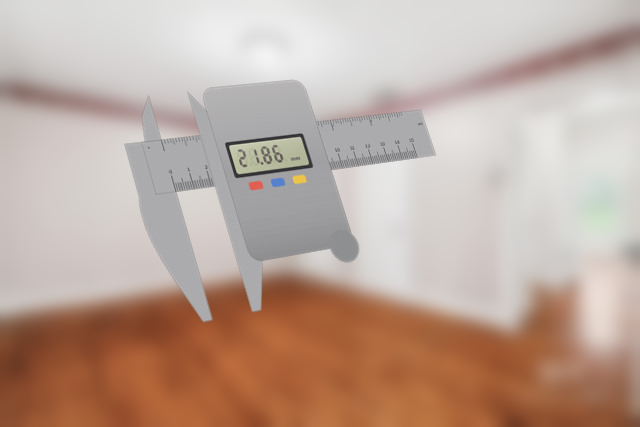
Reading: 21.86 mm
